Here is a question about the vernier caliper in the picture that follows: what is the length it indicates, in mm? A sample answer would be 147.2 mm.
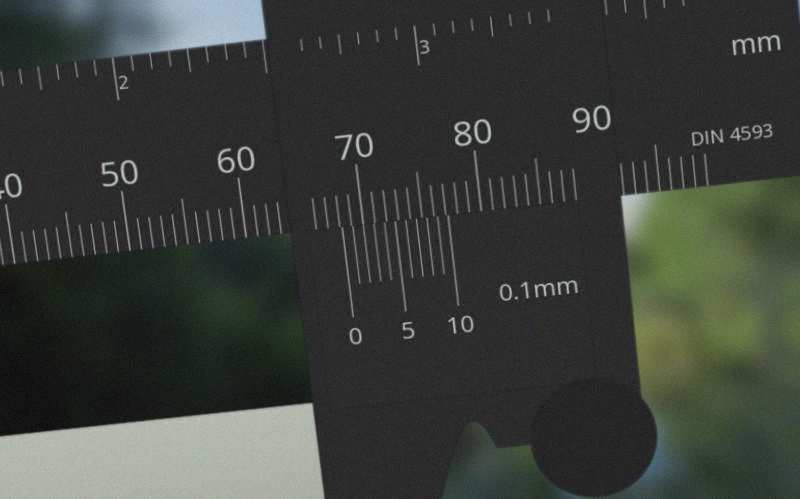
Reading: 68.2 mm
